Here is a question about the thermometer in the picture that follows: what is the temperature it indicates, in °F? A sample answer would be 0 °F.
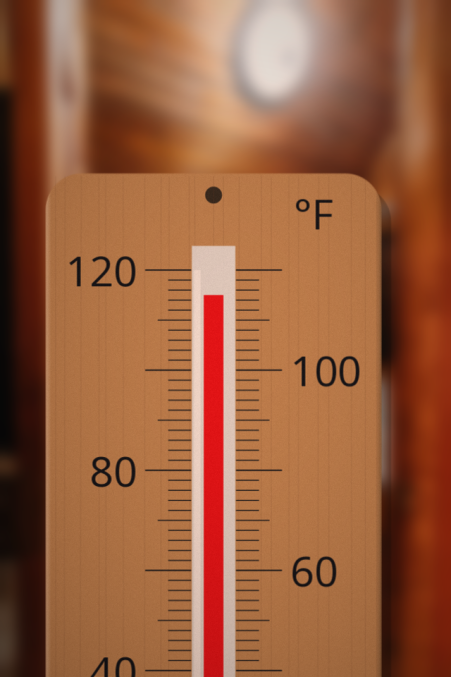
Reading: 115 °F
